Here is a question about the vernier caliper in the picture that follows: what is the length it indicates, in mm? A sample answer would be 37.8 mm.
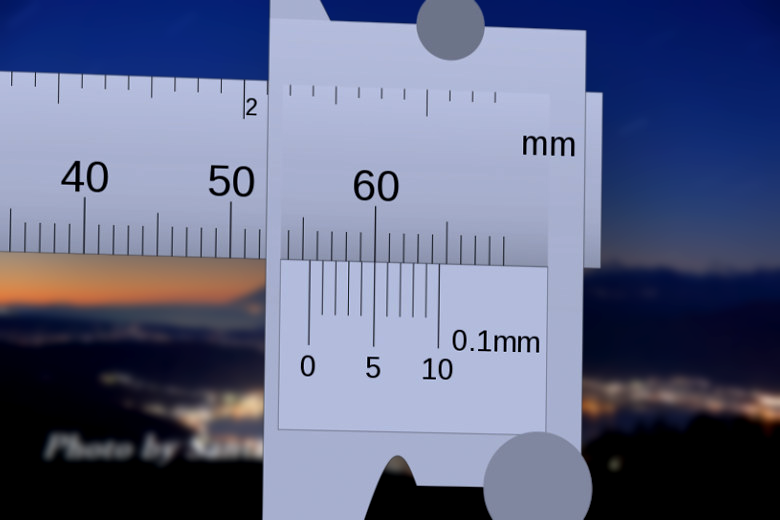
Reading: 55.5 mm
